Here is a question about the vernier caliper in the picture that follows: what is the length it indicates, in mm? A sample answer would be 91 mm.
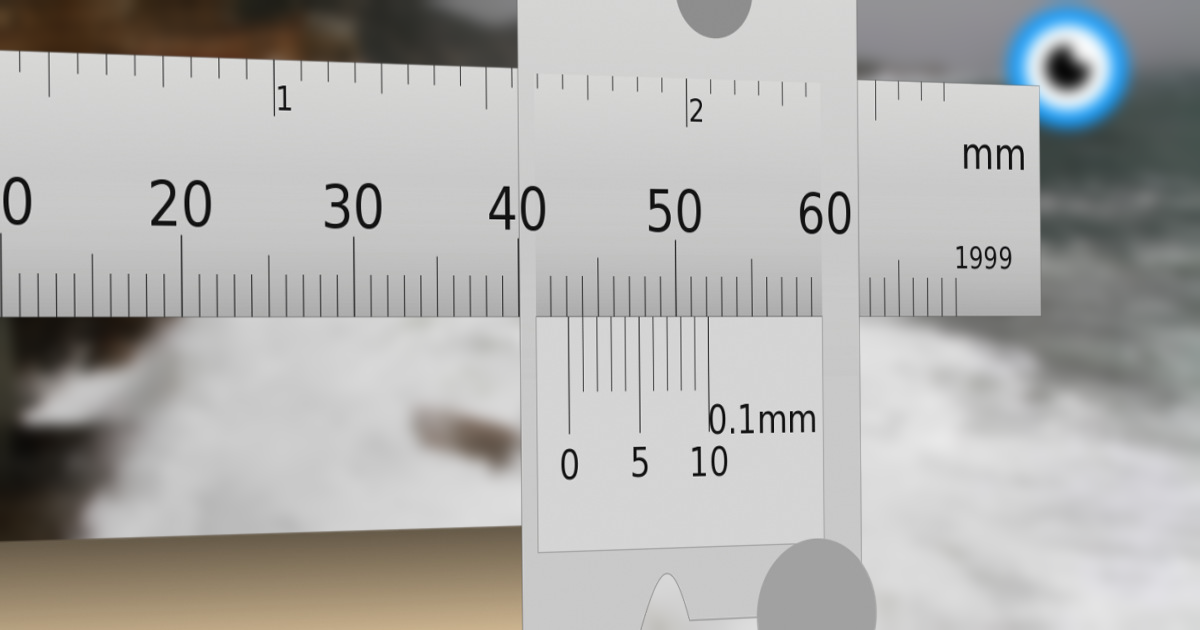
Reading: 43.1 mm
